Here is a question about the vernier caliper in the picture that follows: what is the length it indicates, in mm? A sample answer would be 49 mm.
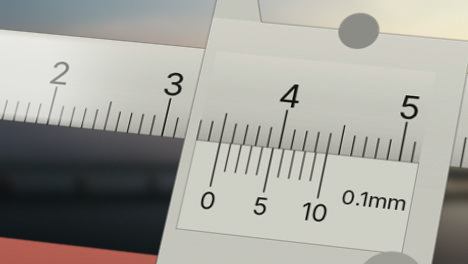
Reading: 35.0 mm
